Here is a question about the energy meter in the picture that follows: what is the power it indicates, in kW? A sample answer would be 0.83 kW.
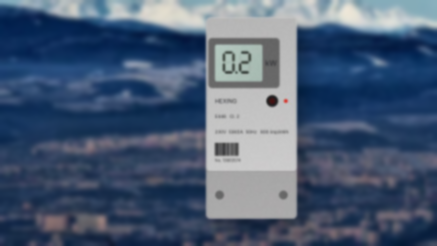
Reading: 0.2 kW
